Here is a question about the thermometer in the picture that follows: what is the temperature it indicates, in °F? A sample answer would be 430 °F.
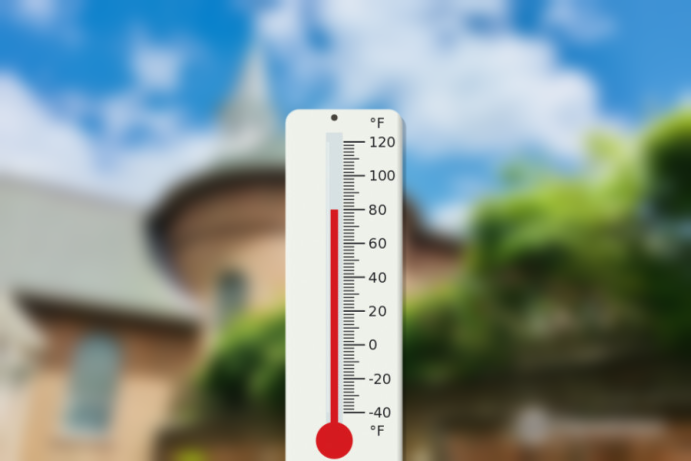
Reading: 80 °F
